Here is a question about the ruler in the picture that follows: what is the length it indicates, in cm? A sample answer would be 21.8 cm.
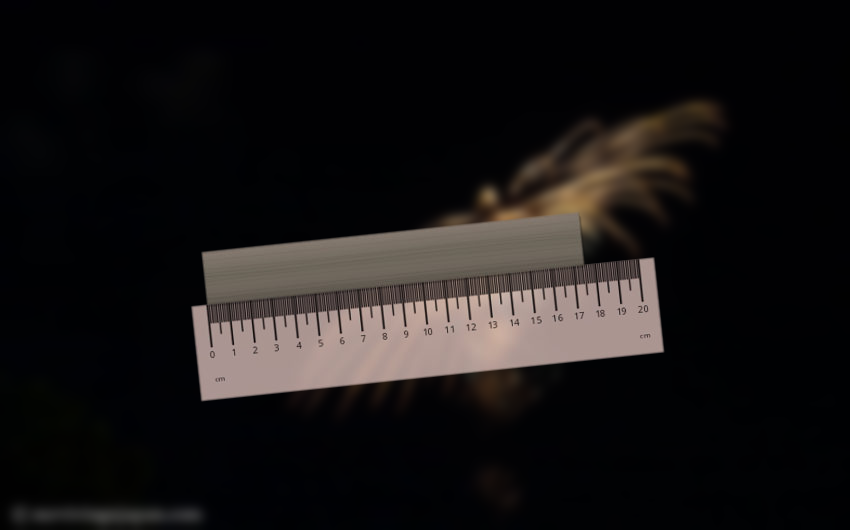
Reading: 17.5 cm
